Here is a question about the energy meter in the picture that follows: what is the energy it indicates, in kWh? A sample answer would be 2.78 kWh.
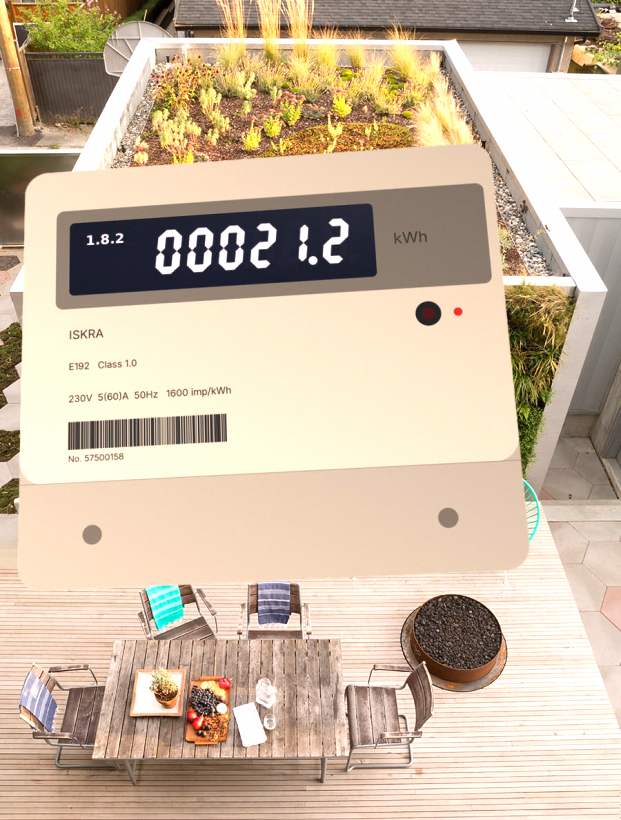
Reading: 21.2 kWh
